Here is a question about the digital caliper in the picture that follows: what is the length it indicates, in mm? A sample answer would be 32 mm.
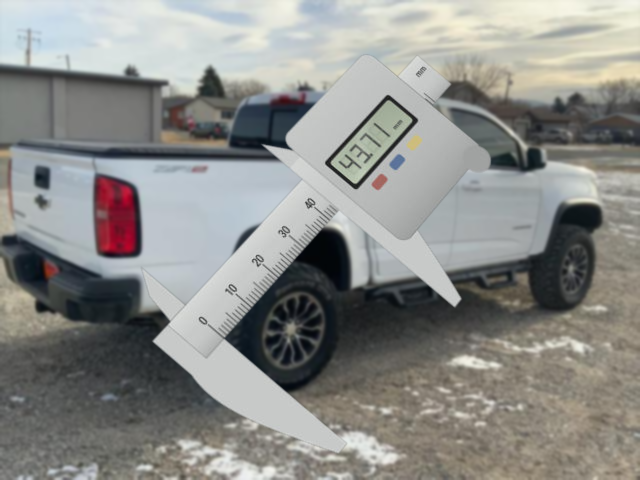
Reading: 43.71 mm
